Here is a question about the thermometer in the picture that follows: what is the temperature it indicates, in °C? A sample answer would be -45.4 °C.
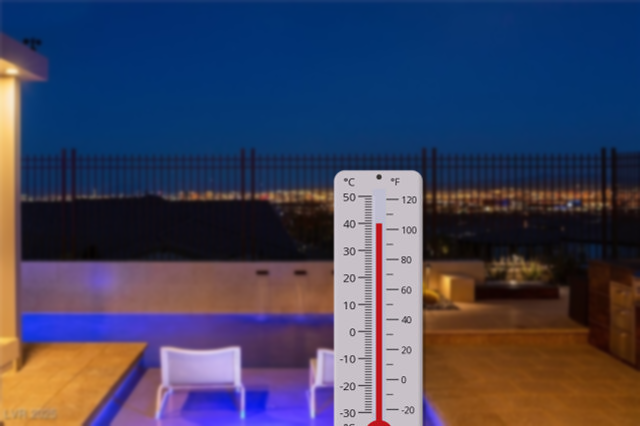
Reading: 40 °C
